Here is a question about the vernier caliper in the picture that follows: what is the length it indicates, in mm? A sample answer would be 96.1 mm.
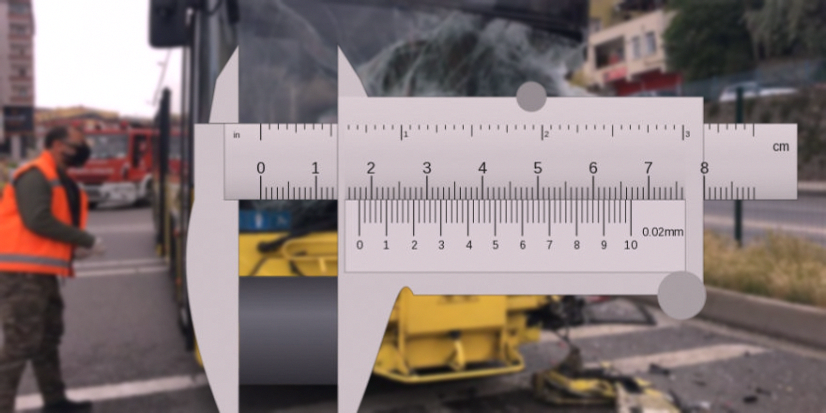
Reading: 17.8 mm
